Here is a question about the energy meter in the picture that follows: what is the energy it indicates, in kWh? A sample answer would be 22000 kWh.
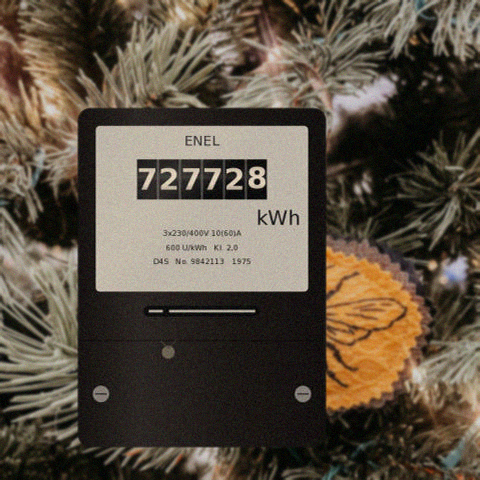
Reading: 727728 kWh
